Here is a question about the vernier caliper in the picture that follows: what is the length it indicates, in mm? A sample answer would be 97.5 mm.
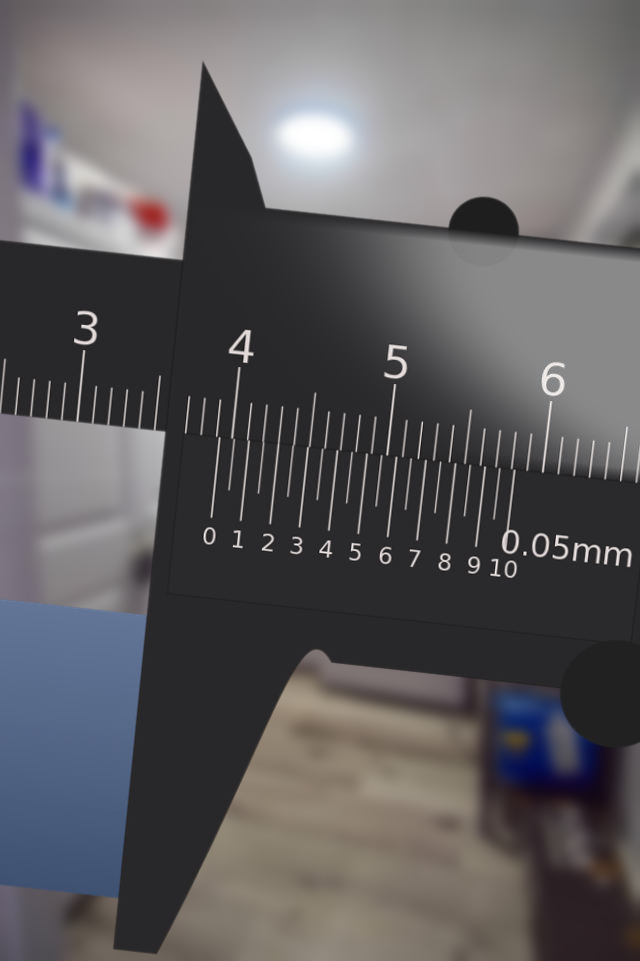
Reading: 39.2 mm
